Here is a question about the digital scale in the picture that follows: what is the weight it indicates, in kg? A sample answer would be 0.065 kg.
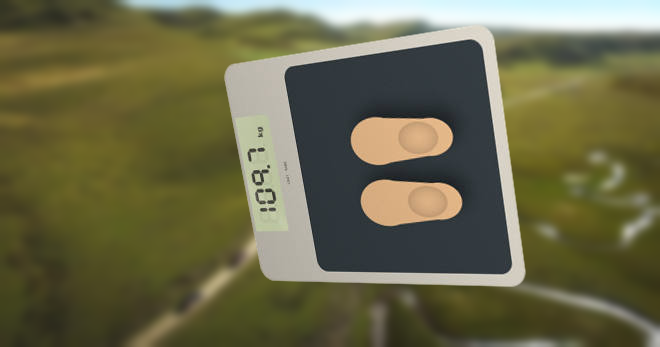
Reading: 109.7 kg
